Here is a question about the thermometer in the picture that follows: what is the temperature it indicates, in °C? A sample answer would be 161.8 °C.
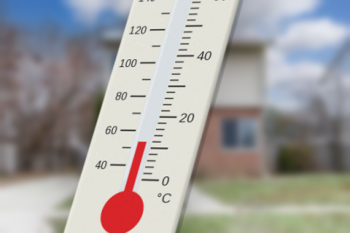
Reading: 12 °C
